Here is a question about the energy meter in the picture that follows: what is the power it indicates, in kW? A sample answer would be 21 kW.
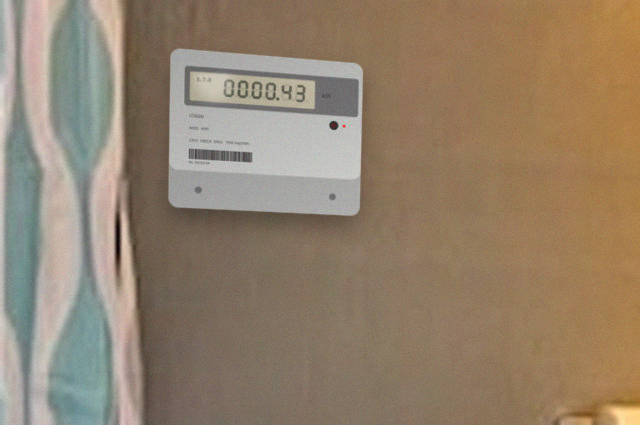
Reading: 0.43 kW
